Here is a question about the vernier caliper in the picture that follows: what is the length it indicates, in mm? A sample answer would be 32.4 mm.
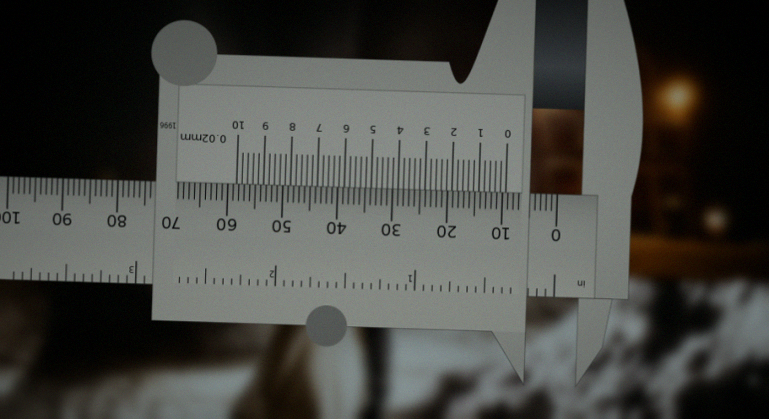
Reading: 9.4 mm
